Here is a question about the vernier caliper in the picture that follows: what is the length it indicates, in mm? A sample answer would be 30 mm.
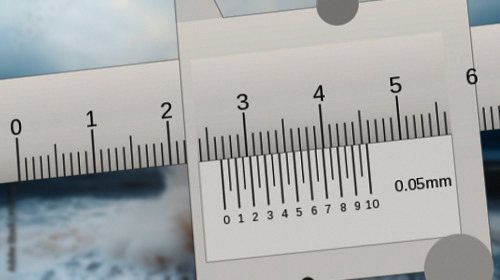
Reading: 26.6 mm
